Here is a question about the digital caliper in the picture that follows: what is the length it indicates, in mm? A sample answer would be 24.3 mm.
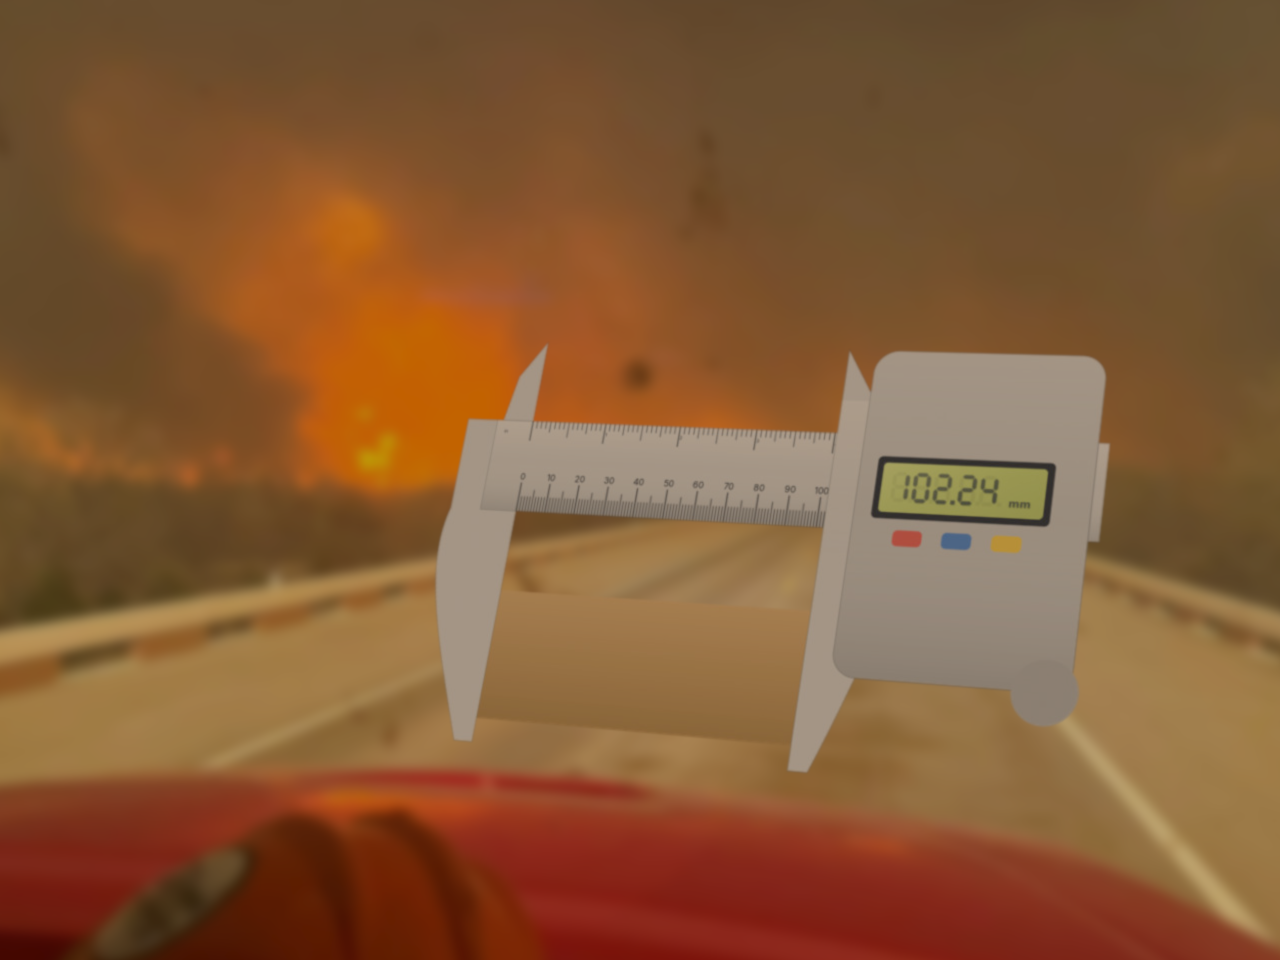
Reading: 102.24 mm
